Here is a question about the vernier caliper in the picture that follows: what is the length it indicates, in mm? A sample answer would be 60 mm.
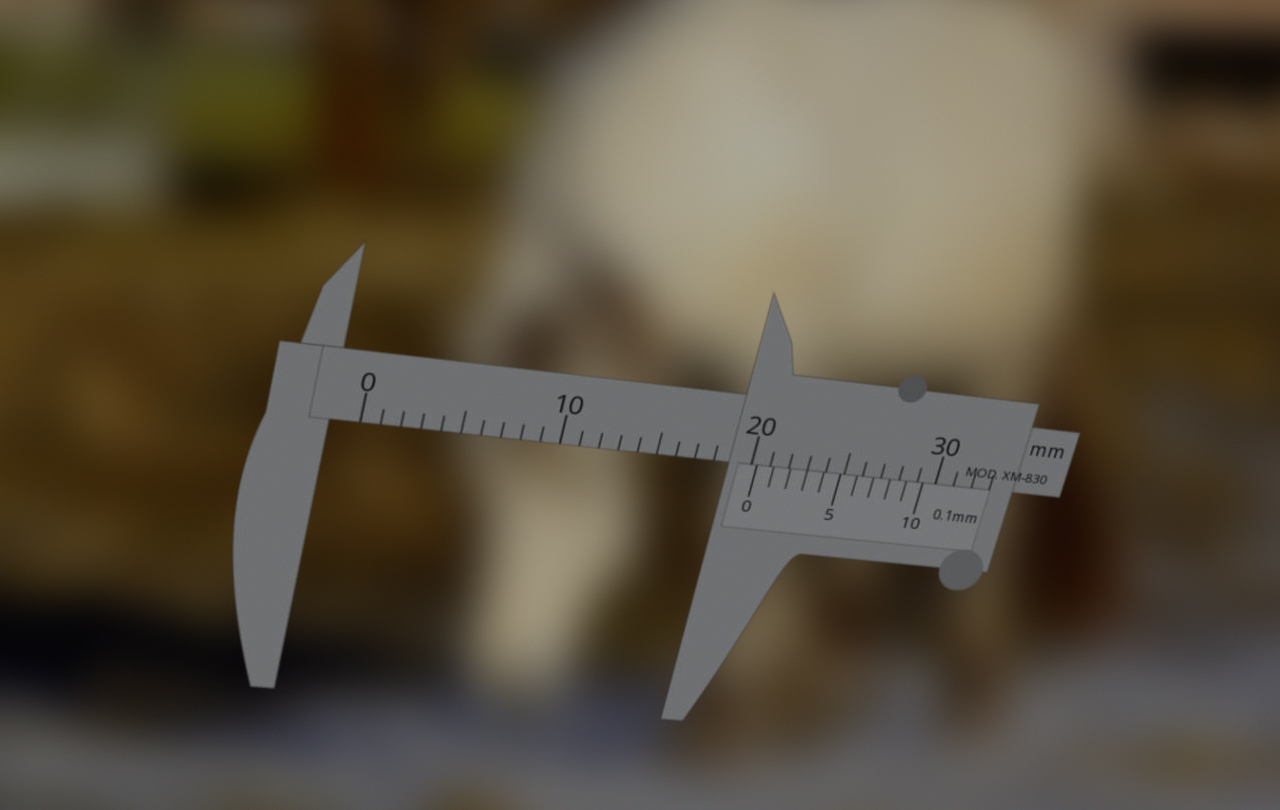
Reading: 20.3 mm
